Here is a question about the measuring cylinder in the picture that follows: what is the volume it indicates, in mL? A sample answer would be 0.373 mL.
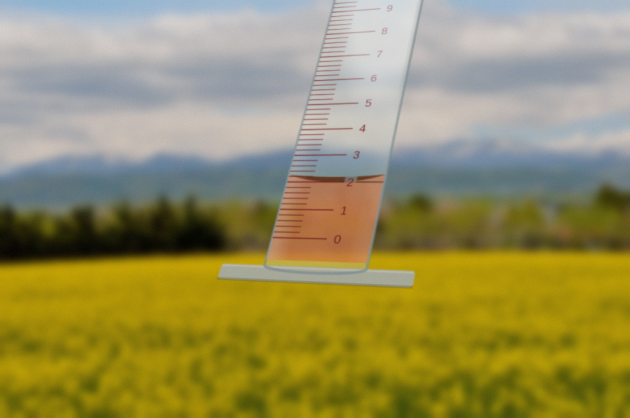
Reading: 2 mL
